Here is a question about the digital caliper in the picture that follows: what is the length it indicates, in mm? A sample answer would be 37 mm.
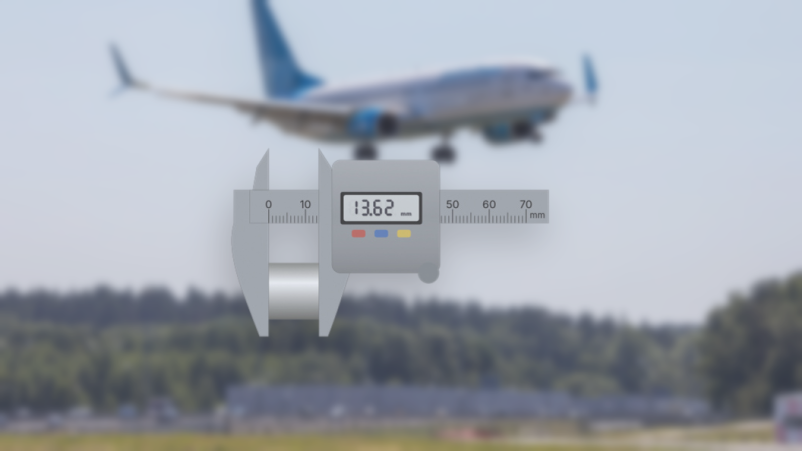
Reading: 13.62 mm
